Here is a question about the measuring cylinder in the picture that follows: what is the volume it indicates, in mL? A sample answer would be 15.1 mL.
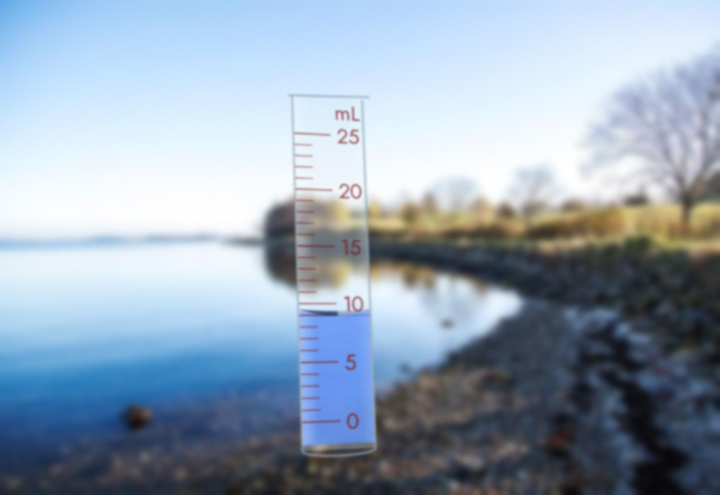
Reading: 9 mL
